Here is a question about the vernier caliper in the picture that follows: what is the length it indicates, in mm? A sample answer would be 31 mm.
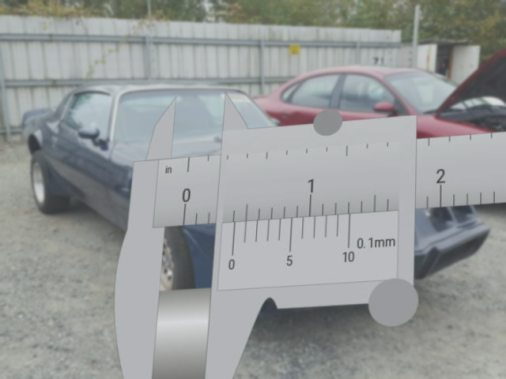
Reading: 4.1 mm
